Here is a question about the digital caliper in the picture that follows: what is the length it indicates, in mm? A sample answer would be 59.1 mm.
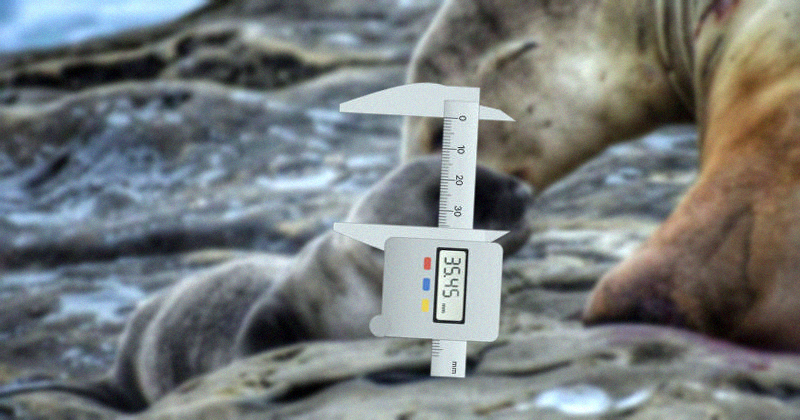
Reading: 35.45 mm
